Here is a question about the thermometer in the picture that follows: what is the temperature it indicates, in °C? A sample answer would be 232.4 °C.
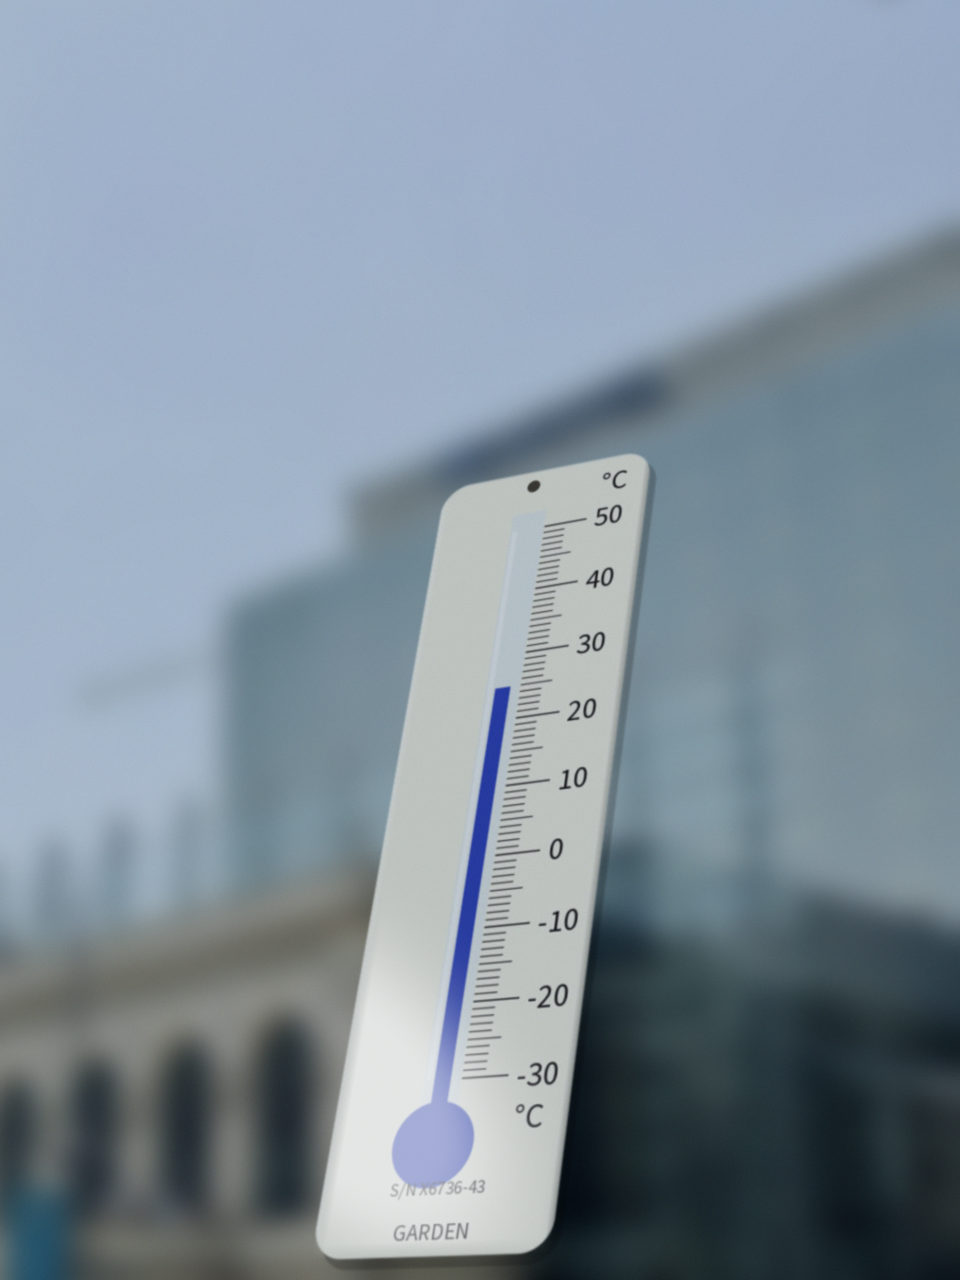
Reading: 25 °C
